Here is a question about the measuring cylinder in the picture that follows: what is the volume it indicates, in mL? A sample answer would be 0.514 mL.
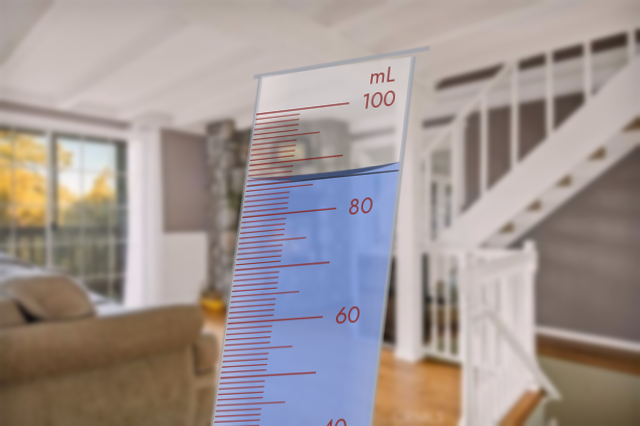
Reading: 86 mL
